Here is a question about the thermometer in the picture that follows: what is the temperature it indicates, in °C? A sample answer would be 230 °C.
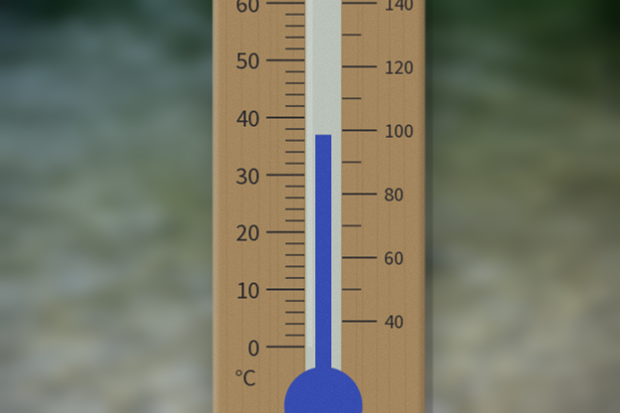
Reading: 37 °C
